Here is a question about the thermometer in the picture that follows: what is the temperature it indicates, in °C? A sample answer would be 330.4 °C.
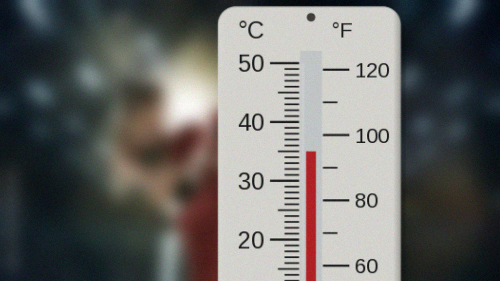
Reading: 35 °C
